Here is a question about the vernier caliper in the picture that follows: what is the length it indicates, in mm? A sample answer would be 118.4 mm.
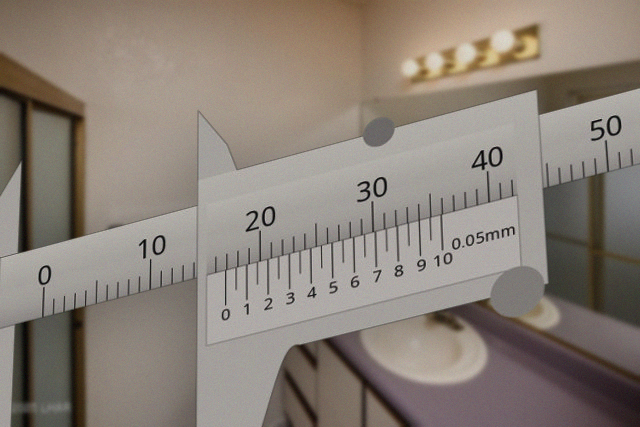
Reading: 16.9 mm
